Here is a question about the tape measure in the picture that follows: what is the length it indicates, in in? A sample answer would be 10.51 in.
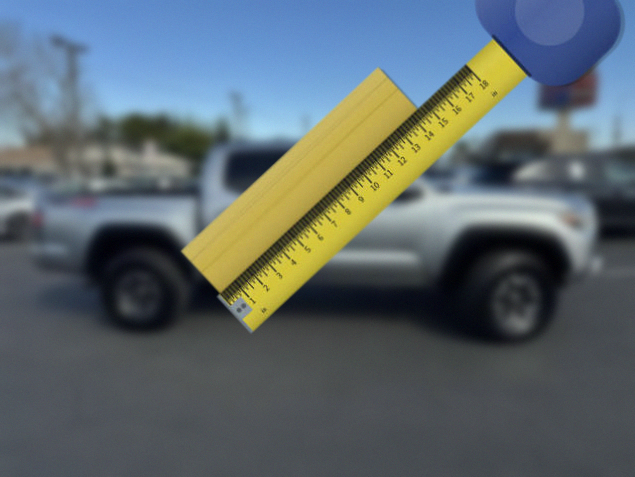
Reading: 14.5 in
